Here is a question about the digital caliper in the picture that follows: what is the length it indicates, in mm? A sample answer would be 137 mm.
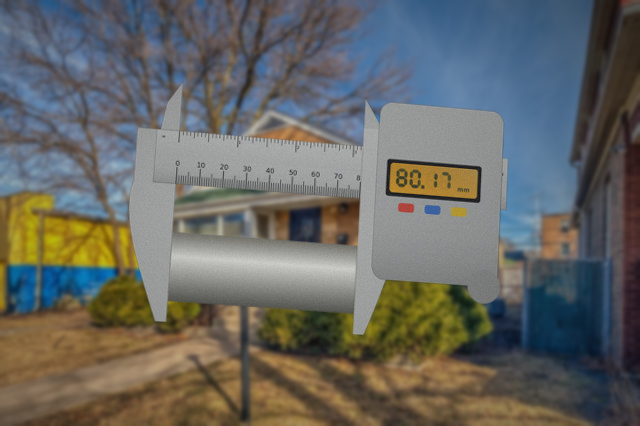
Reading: 80.17 mm
